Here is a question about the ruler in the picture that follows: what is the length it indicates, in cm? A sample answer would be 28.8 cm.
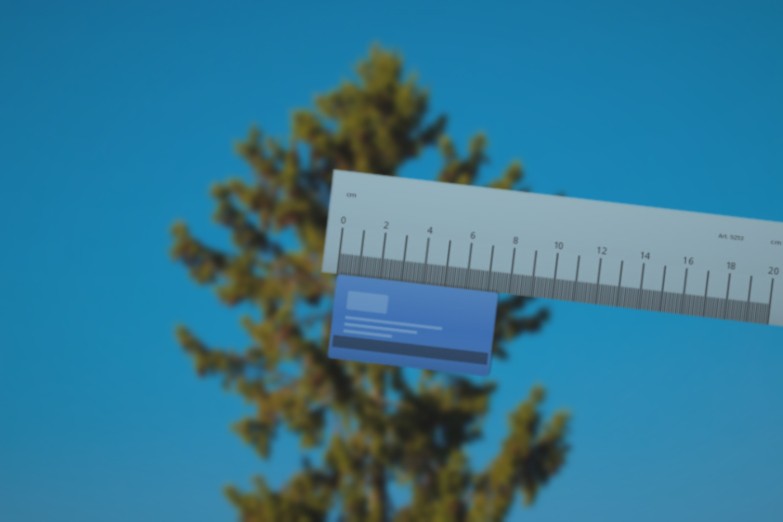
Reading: 7.5 cm
